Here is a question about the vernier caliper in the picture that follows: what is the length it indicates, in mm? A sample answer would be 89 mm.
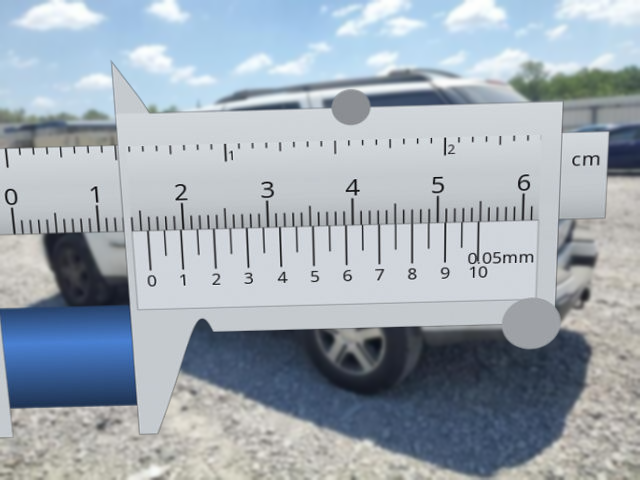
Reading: 15.8 mm
